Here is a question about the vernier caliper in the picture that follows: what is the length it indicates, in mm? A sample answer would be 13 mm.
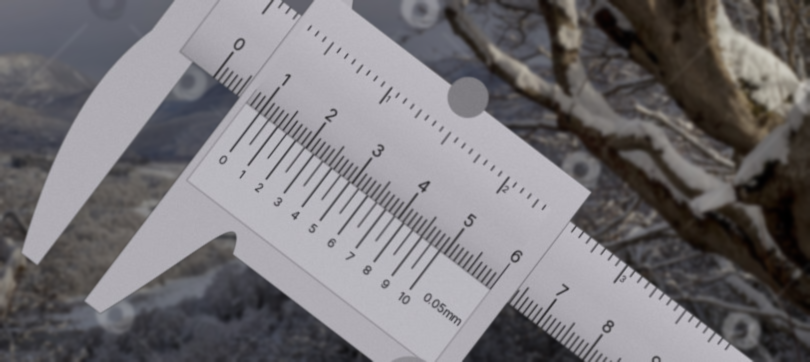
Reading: 10.0 mm
